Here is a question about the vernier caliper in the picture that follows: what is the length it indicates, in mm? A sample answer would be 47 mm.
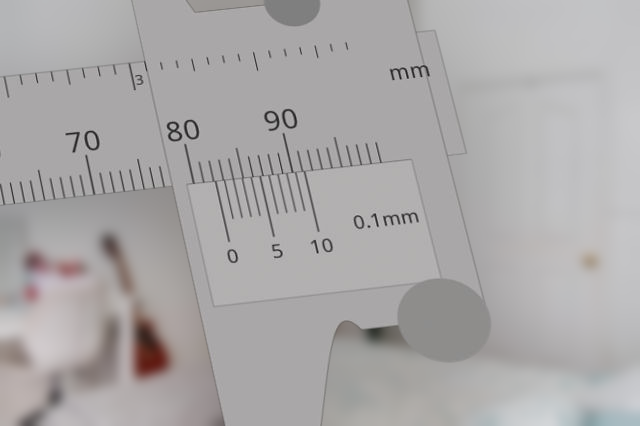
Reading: 82.2 mm
